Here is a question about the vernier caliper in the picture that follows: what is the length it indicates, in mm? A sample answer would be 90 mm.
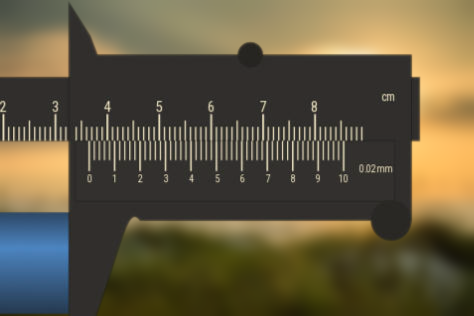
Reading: 36.5 mm
